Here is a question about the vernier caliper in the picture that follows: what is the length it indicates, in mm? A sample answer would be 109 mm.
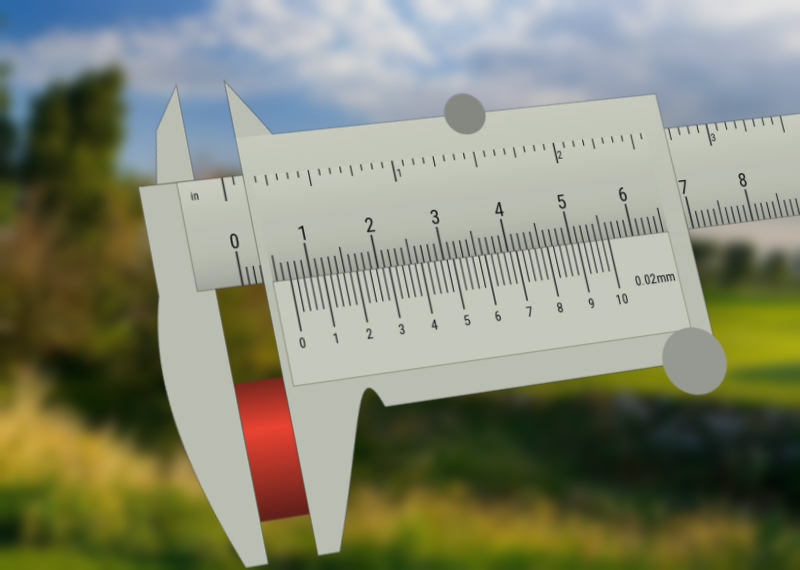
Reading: 7.0 mm
